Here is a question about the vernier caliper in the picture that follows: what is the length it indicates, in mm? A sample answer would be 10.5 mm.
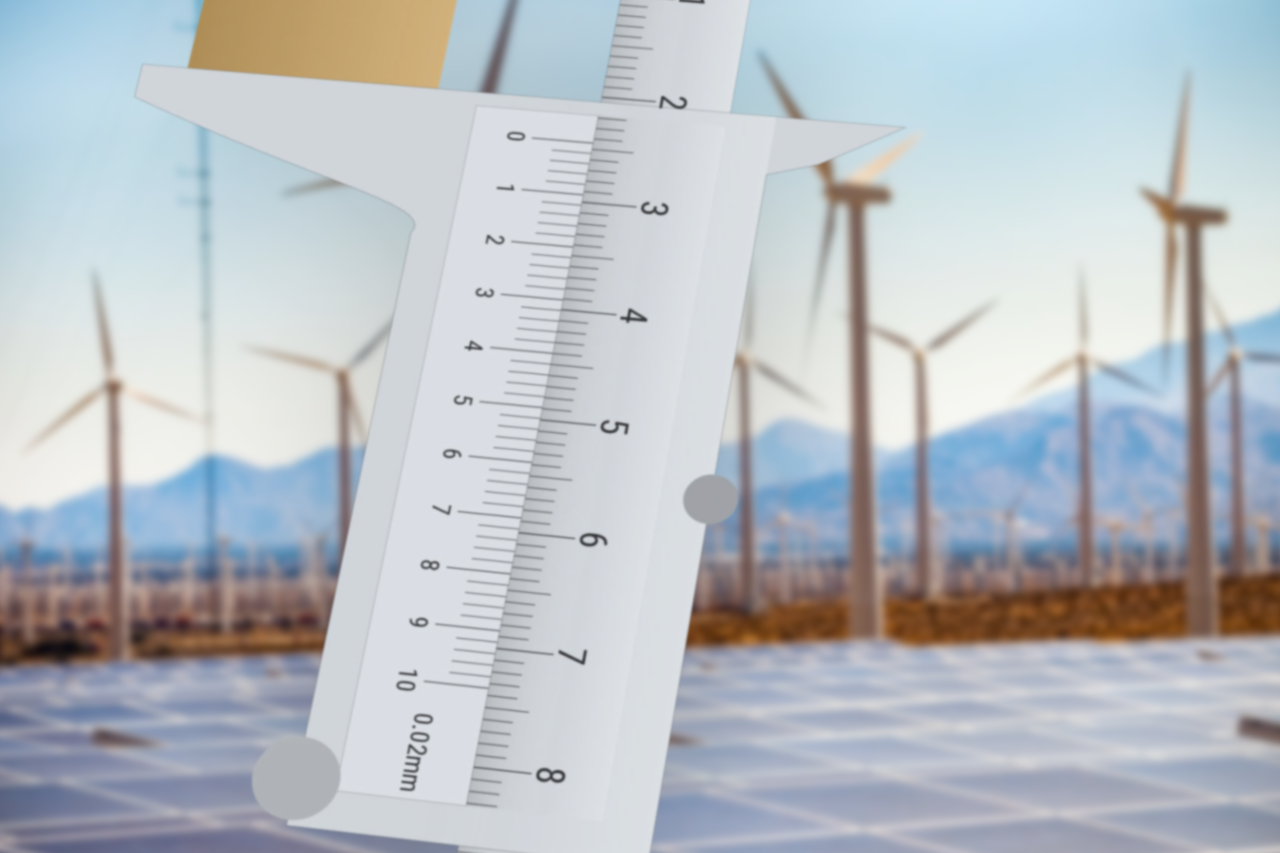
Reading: 24.4 mm
